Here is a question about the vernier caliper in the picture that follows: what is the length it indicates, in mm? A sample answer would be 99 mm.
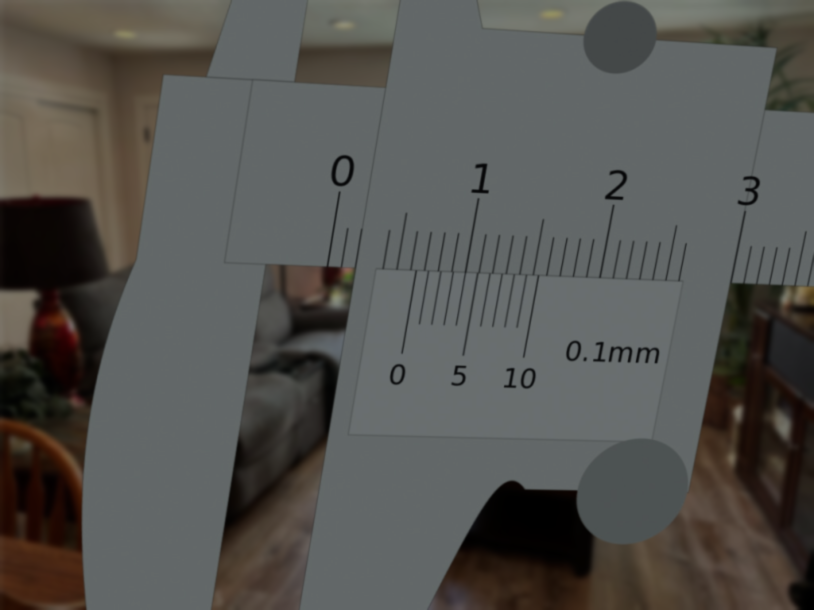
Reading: 6.4 mm
